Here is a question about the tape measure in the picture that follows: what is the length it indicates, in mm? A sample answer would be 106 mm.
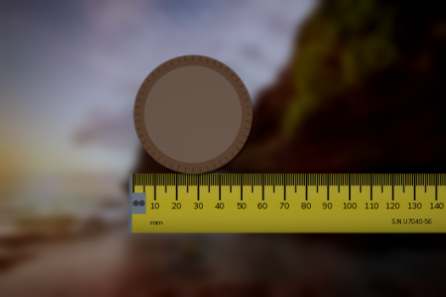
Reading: 55 mm
